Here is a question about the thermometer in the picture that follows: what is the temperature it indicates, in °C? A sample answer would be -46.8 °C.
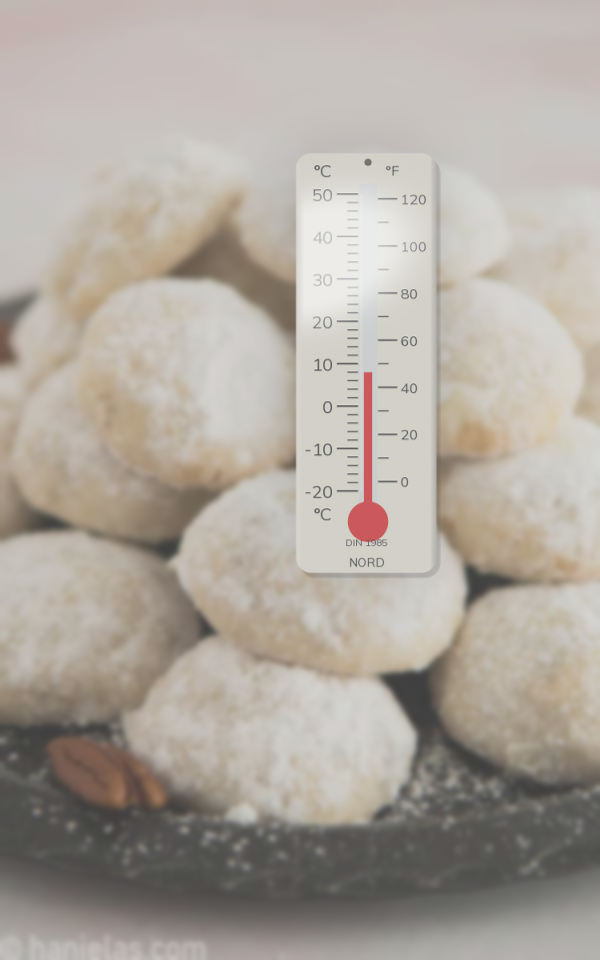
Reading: 8 °C
